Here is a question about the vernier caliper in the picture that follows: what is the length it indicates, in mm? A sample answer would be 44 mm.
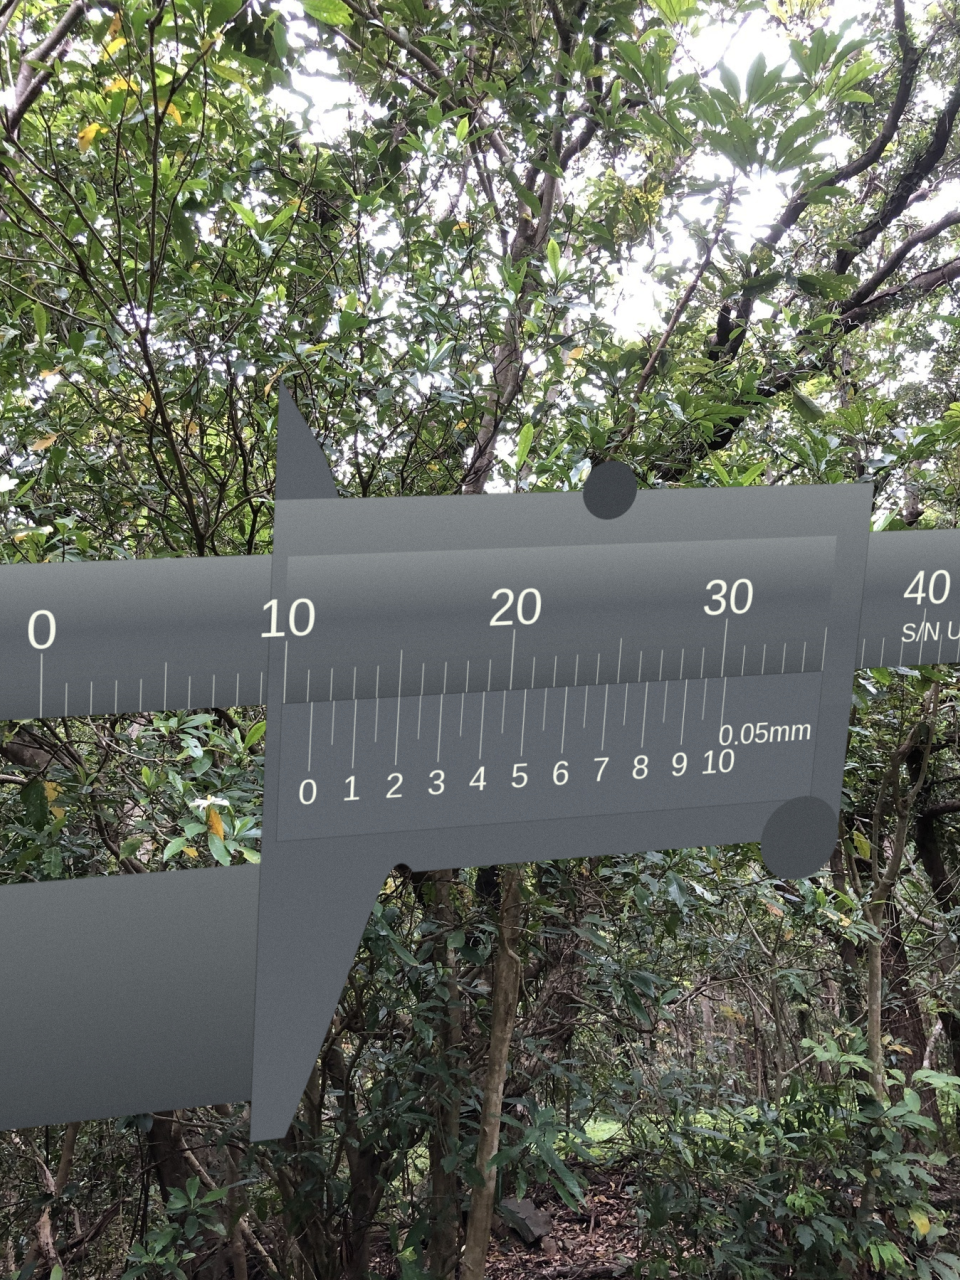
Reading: 11.2 mm
